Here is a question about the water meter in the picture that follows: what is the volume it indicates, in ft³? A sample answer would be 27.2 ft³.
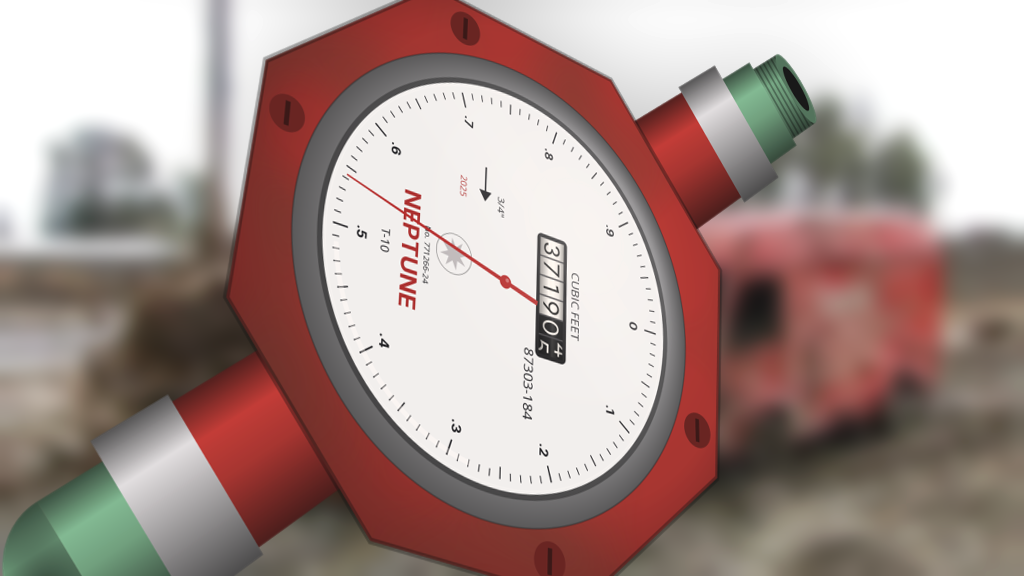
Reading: 371904.54 ft³
